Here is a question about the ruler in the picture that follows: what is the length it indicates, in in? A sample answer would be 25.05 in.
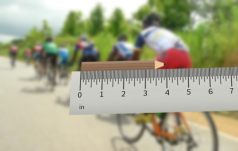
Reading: 4 in
